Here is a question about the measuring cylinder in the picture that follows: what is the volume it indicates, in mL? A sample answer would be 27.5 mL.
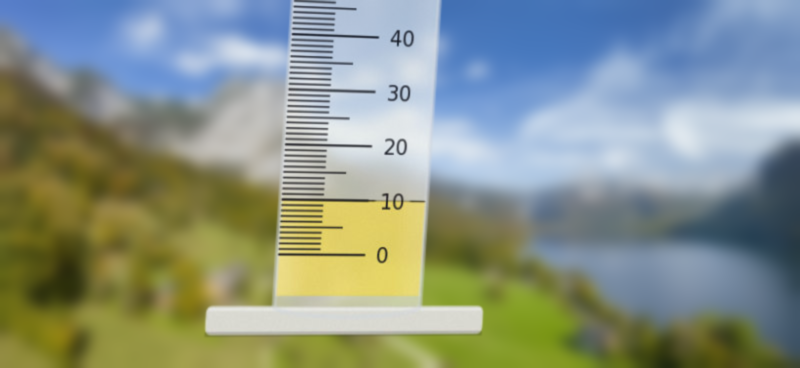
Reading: 10 mL
